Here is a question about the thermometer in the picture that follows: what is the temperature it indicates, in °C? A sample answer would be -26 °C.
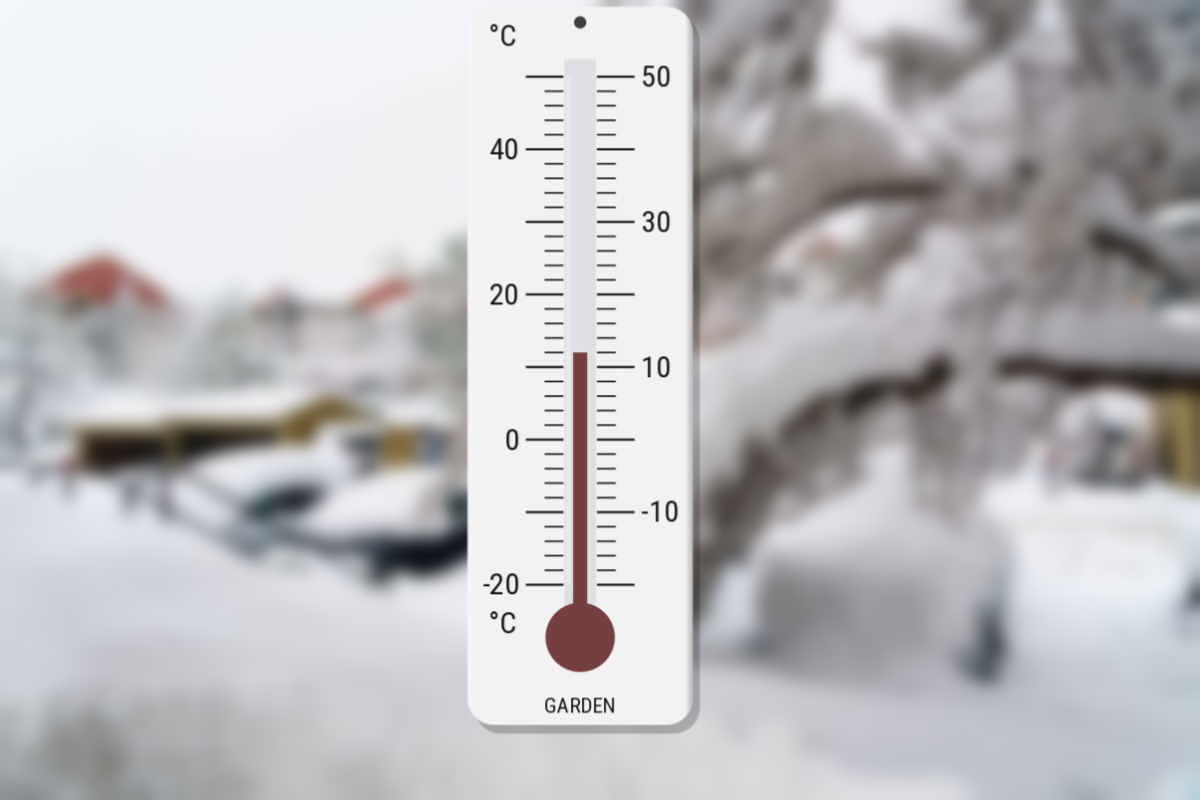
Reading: 12 °C
